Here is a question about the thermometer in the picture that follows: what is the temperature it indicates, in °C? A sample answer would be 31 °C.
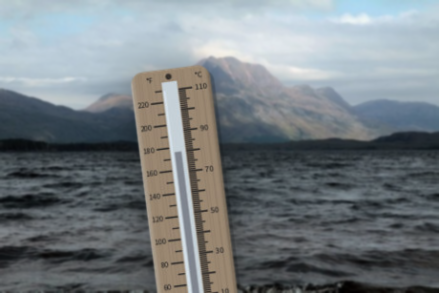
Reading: 80 °C
